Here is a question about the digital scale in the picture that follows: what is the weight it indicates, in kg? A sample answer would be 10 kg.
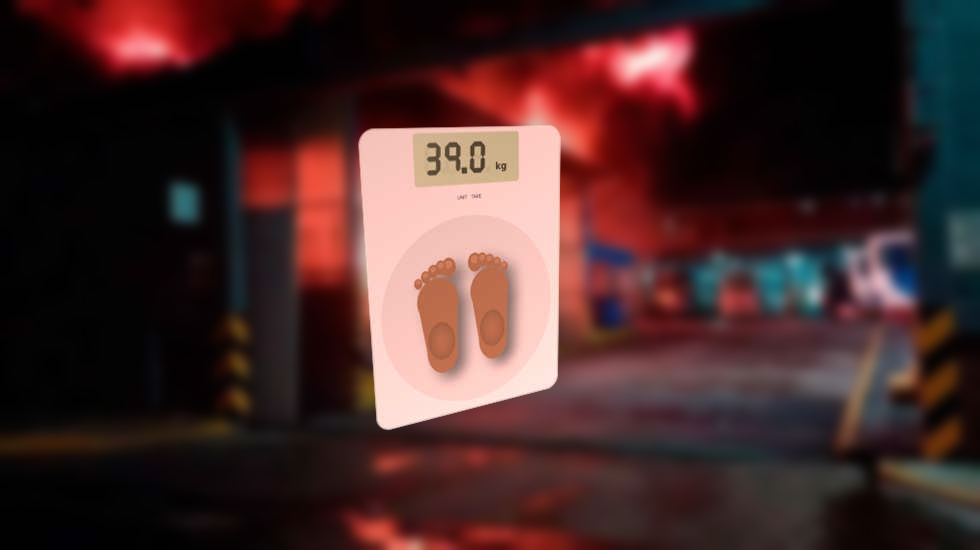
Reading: 39.0 kg
